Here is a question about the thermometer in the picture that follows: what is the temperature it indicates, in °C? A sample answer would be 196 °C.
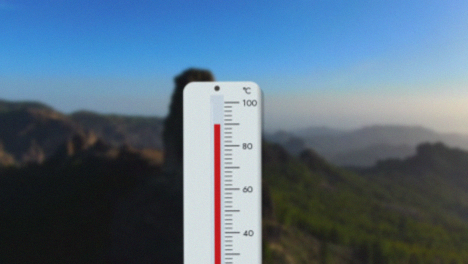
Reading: 90 °C
